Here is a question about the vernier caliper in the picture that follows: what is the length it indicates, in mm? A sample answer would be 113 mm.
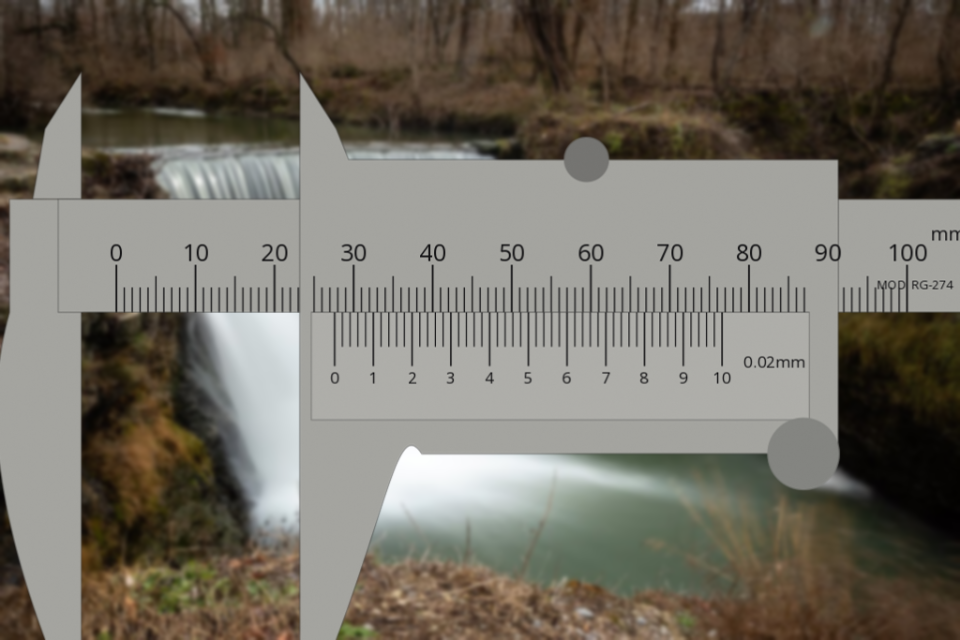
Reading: 27.6 mm
